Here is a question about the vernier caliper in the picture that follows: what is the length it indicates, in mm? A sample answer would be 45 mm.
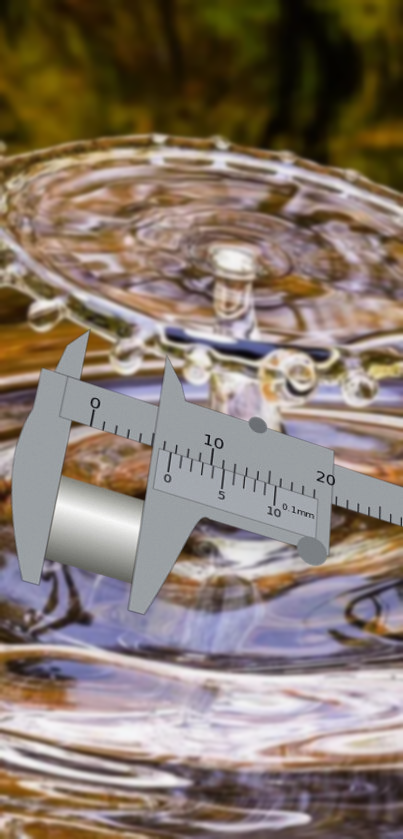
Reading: 6.6 mm
